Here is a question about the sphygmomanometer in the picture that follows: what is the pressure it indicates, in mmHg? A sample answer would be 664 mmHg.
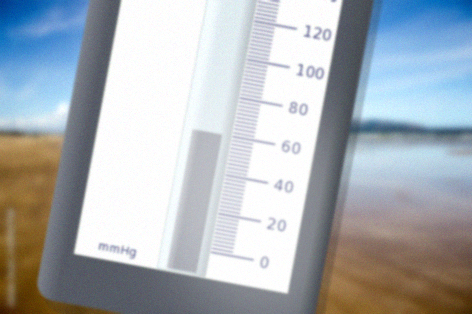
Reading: 60 mmHg
